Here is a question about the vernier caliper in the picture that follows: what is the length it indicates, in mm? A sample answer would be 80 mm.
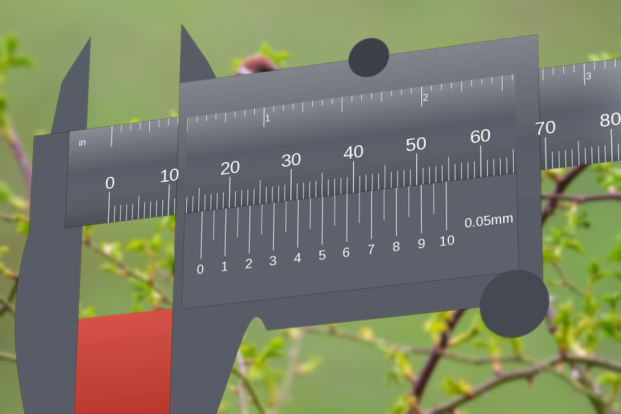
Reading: 15.6 mm
